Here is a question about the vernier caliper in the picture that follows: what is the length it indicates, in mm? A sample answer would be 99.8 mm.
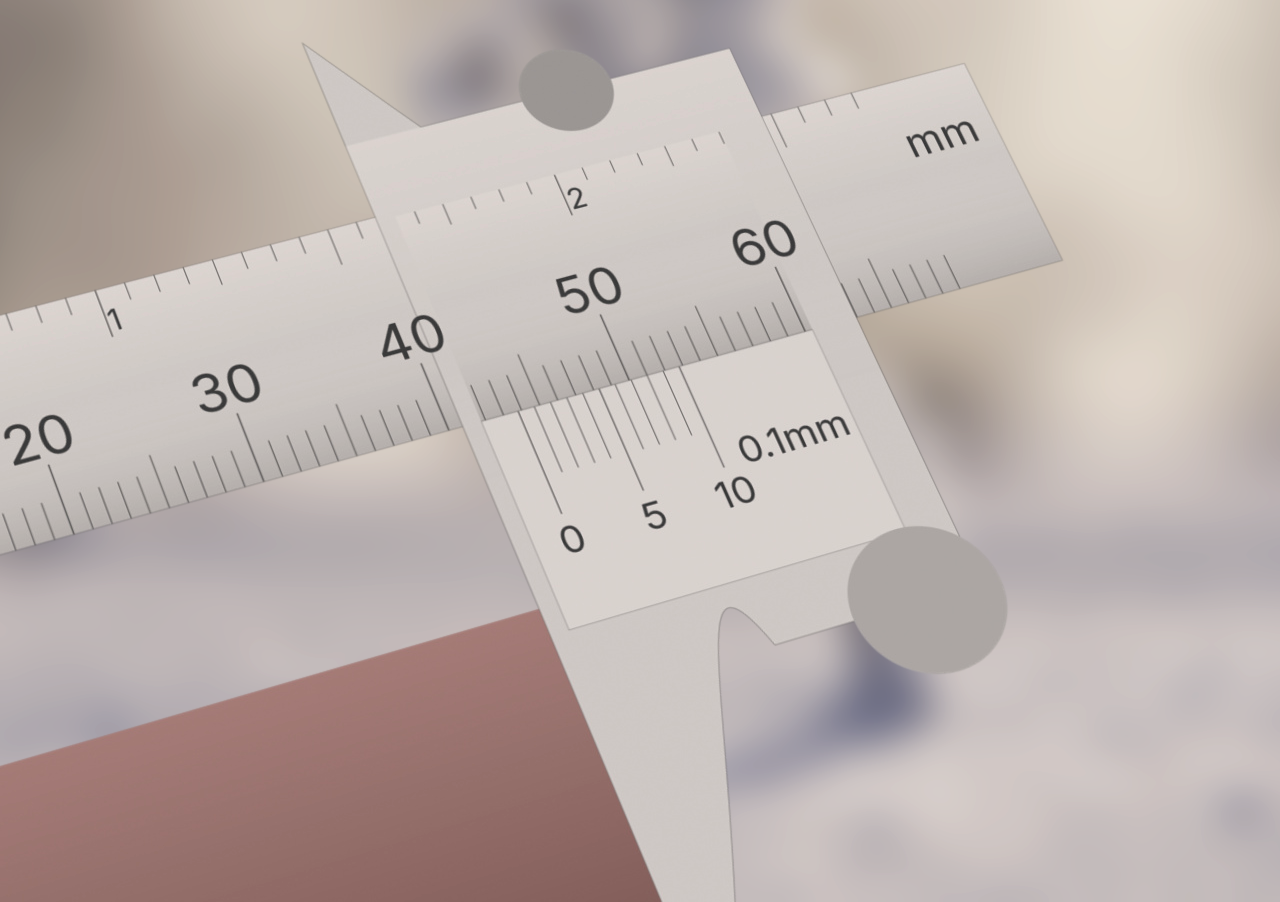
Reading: 43.8 mm
